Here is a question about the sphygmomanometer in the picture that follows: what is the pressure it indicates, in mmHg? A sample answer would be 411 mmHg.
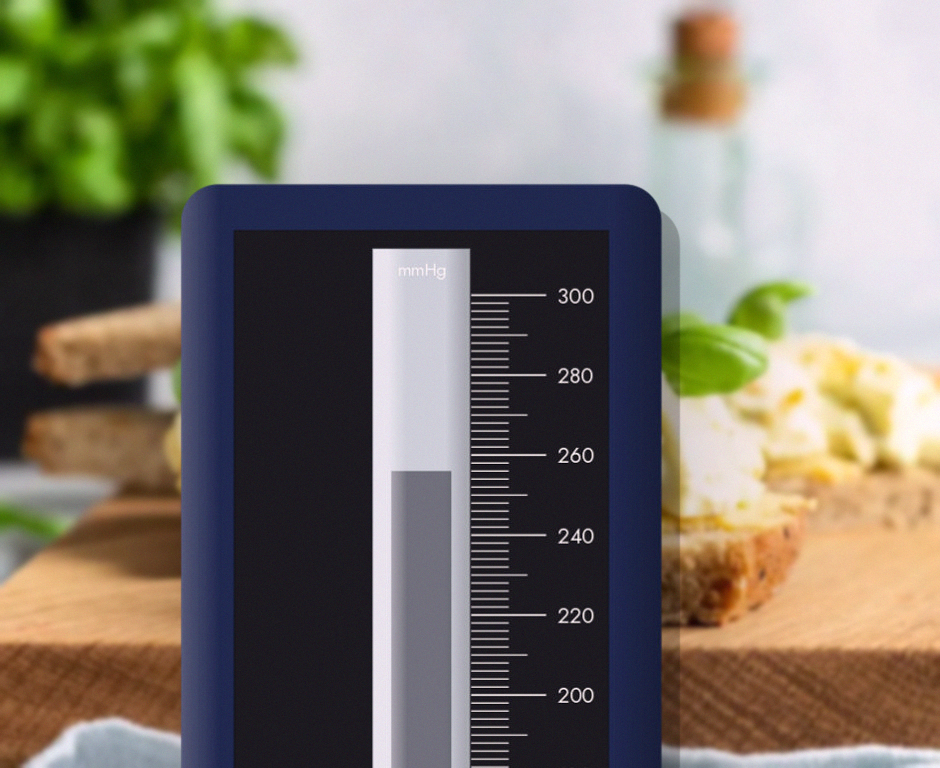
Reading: 256 mmHg
